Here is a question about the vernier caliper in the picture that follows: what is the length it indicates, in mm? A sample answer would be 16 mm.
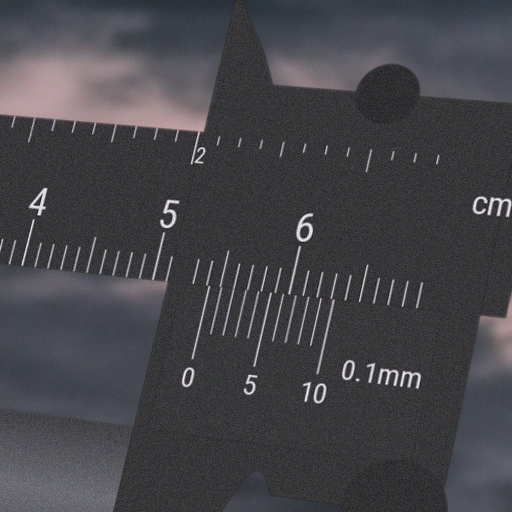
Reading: 54.2 mm
